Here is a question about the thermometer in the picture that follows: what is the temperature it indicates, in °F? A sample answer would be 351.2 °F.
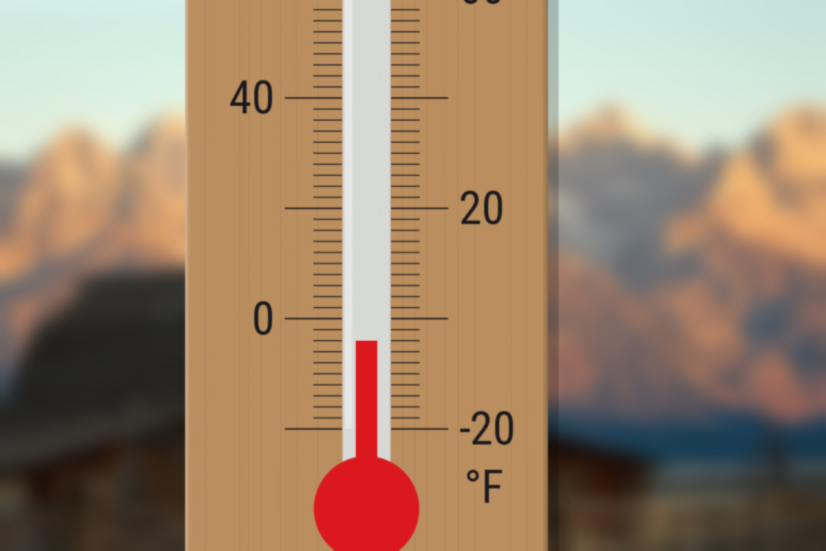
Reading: -4 °F
